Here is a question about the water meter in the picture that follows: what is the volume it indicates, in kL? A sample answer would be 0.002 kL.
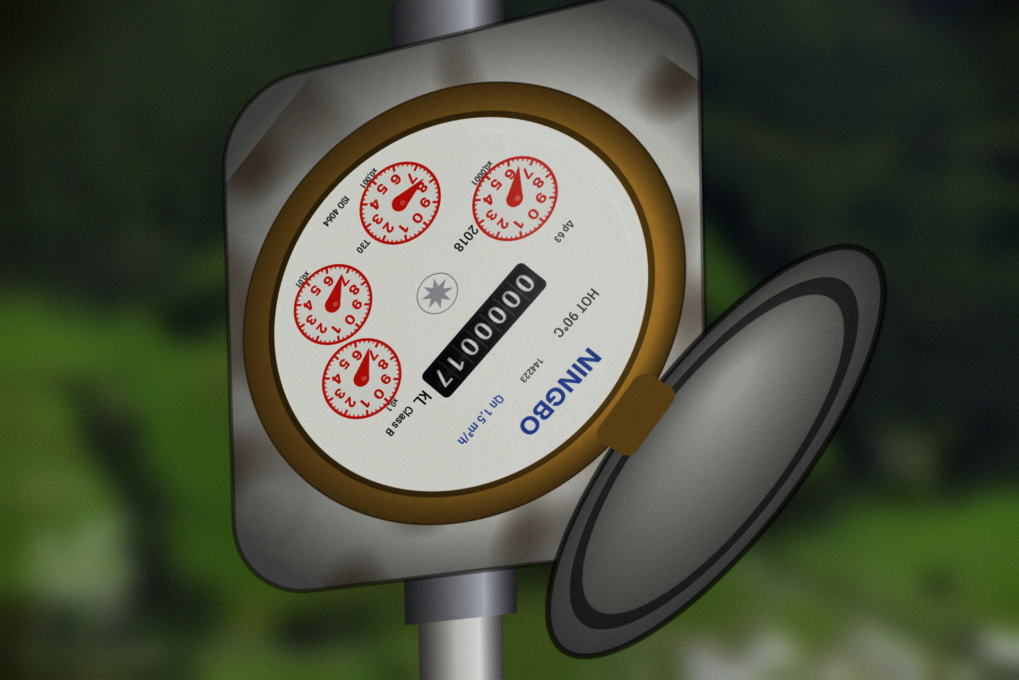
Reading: 17.6676 kL
